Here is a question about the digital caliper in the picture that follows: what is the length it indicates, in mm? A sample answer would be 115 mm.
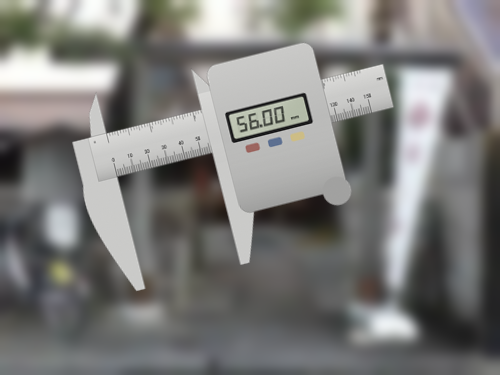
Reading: 56.00 mm
